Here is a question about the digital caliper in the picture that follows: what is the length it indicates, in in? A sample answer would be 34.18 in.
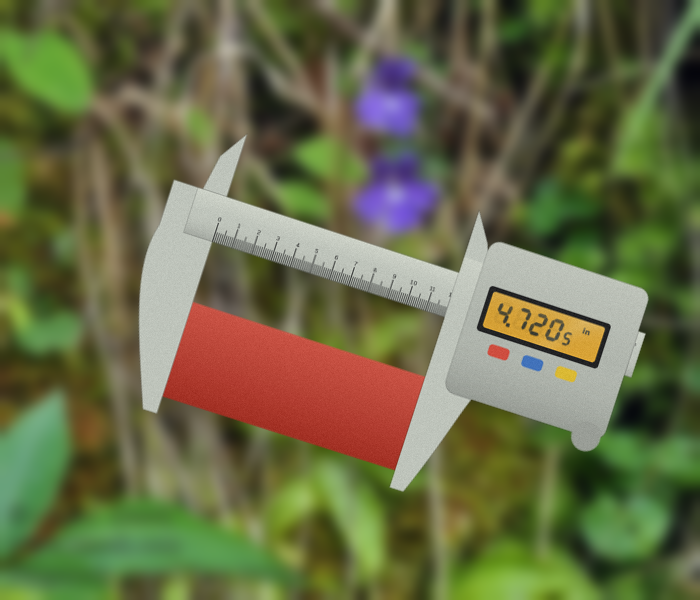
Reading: 4.7205 in
